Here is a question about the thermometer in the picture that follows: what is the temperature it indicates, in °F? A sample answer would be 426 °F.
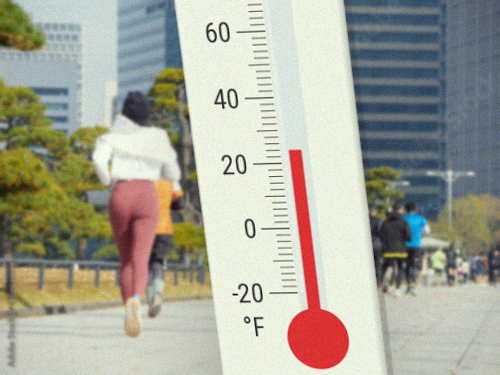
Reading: 24 °F
